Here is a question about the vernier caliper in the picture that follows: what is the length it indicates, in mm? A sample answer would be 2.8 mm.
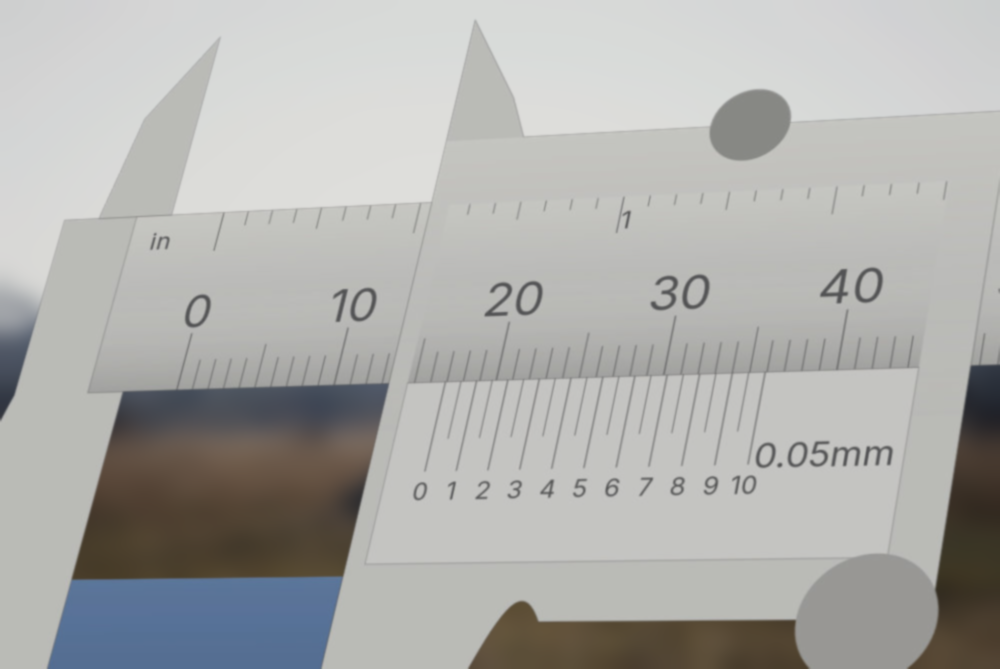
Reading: 16.9 mm
